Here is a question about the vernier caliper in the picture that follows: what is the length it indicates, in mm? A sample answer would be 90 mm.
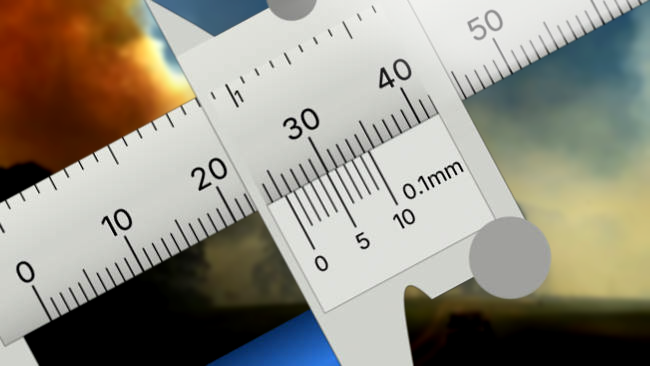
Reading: 25.4 mm
